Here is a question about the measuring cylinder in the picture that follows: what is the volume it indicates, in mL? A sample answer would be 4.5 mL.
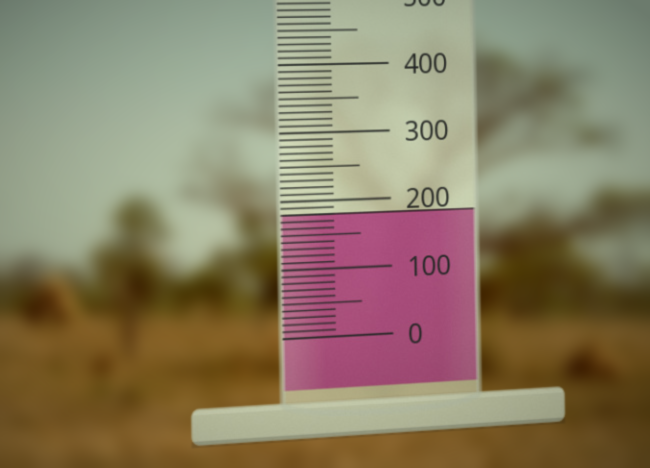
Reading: 180 mL
